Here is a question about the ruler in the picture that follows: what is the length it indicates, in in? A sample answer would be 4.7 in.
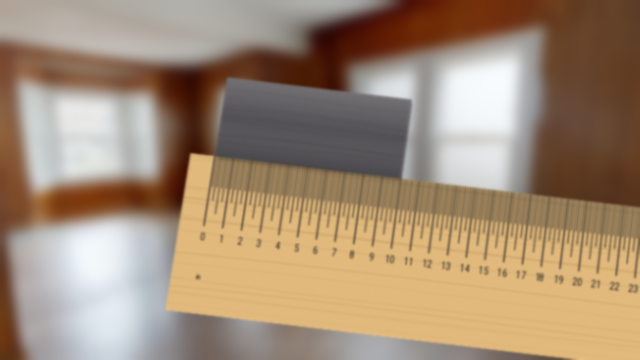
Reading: 10 in
